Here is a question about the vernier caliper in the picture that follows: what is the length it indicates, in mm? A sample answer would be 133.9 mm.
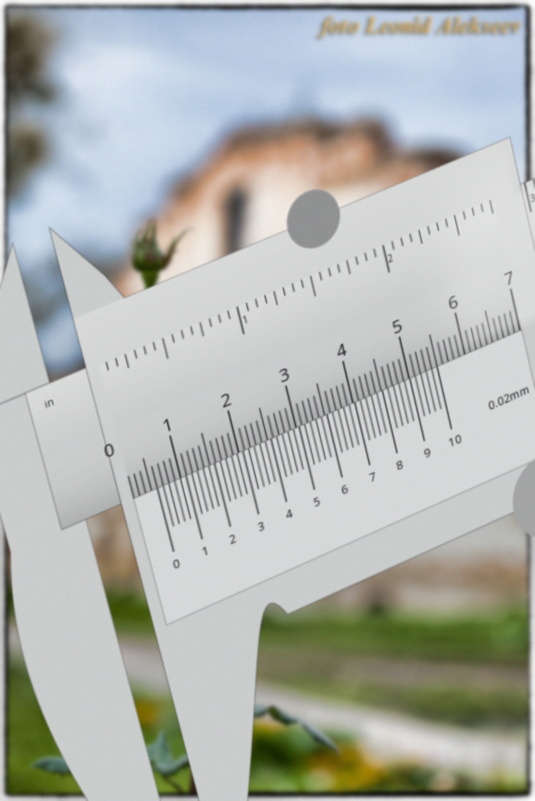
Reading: 6.0 mm
